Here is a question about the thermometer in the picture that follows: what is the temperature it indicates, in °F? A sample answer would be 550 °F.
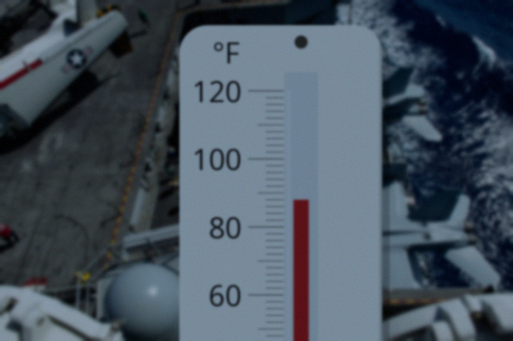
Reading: 88 °F
